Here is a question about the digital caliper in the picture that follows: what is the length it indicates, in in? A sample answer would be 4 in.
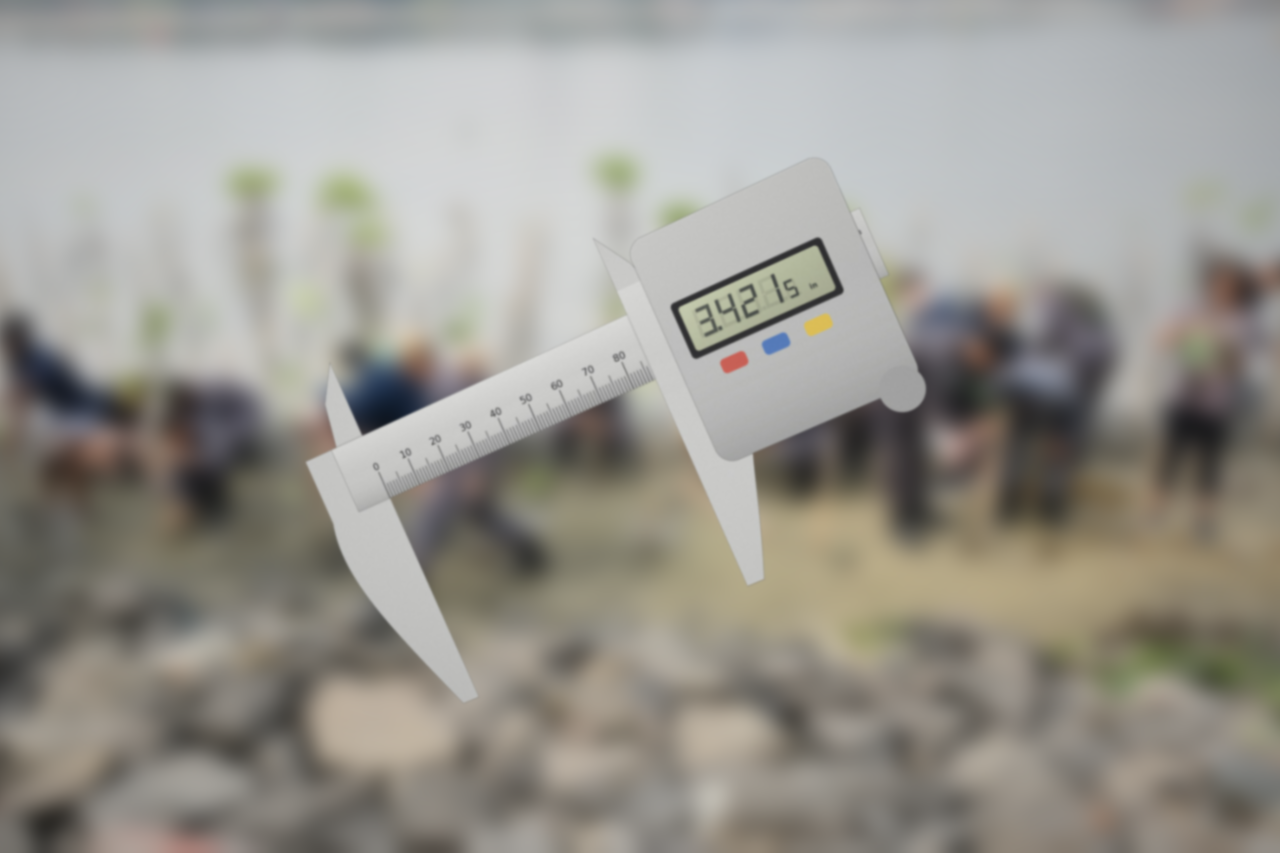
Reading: 3.4215 in
